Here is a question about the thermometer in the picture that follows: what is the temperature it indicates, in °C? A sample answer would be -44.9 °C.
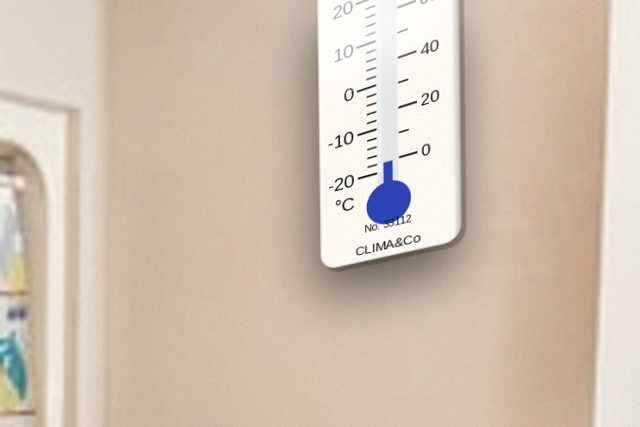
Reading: -18 °C
